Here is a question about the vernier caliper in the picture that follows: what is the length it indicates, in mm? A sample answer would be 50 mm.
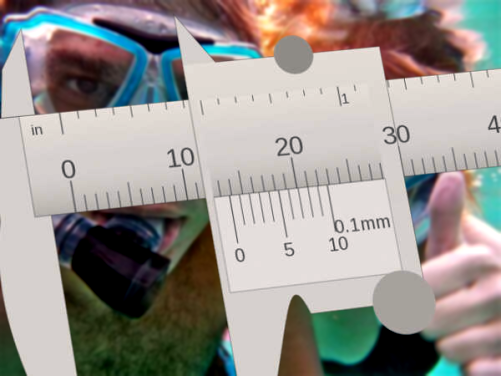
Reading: 13.8 mm
